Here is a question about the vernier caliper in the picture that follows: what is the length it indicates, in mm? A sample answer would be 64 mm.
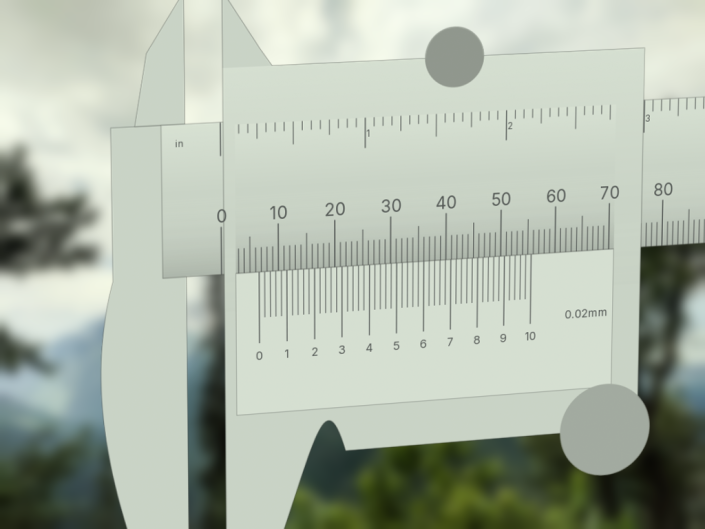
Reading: 6.6 mm
